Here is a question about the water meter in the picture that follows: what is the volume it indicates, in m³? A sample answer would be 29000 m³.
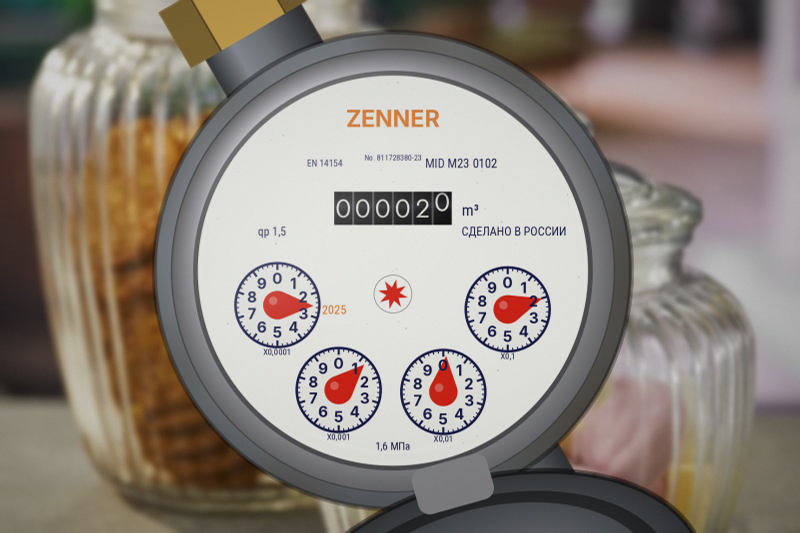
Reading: 20.2012 m³
